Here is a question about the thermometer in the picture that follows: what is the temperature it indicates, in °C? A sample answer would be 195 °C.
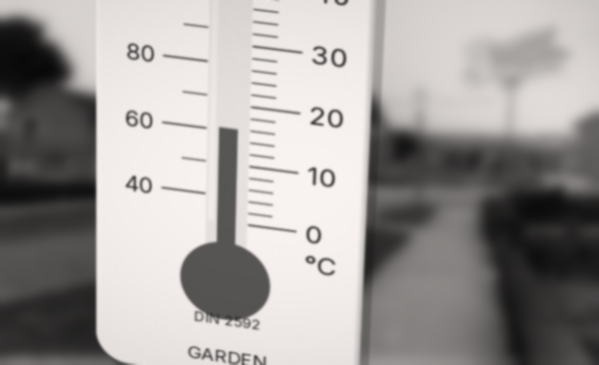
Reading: 16 °C
